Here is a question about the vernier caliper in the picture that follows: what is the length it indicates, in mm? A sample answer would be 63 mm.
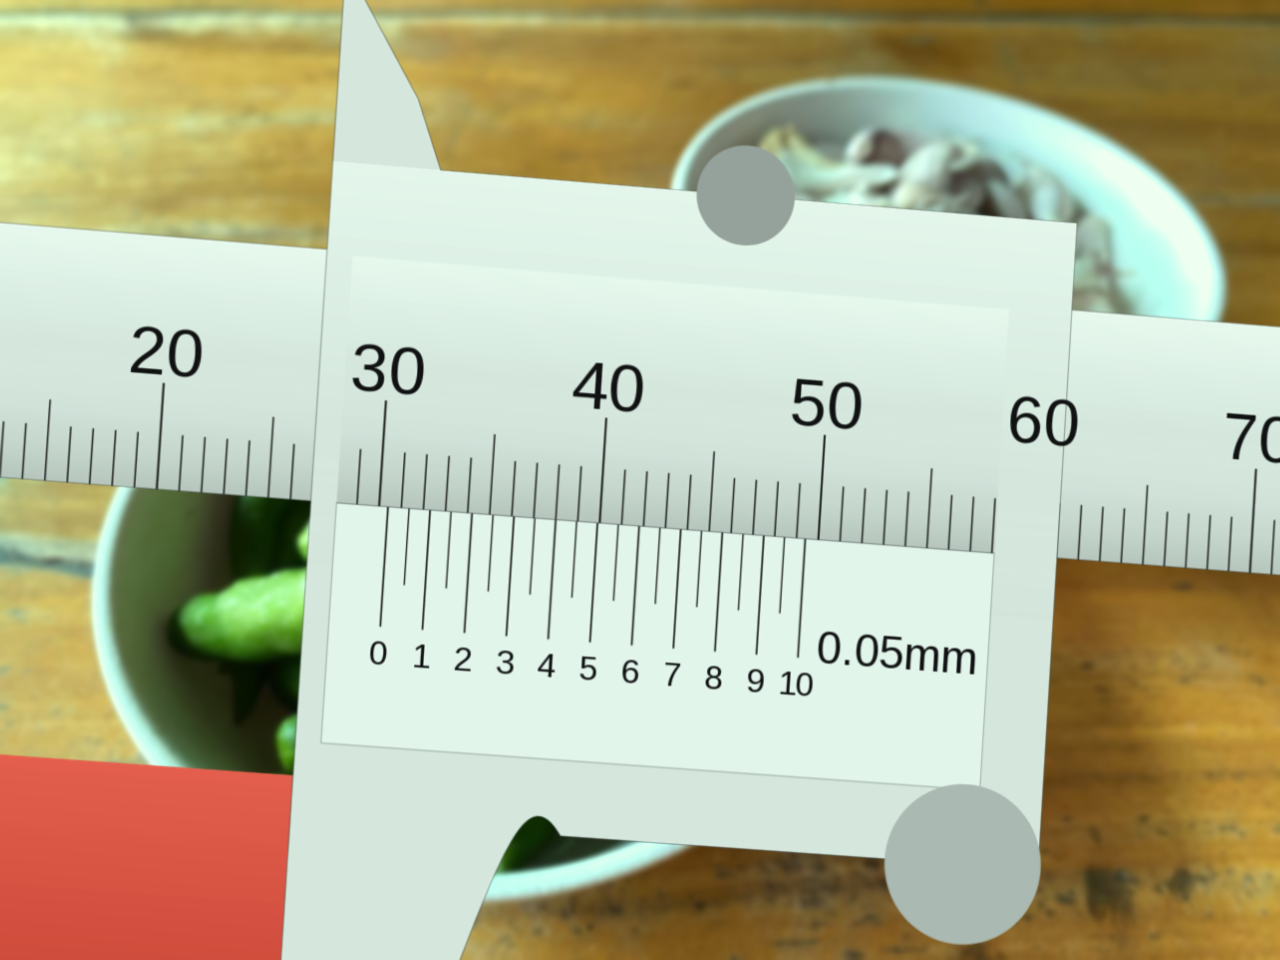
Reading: 30.4 mm
